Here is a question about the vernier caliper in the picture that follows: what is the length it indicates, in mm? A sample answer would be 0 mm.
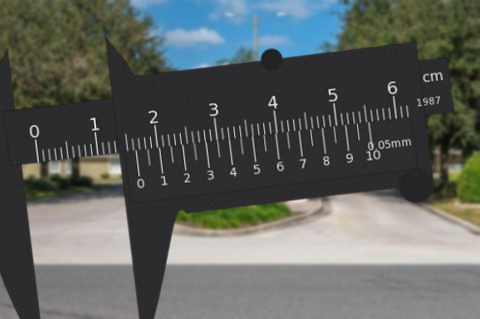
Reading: 16.4 mm
